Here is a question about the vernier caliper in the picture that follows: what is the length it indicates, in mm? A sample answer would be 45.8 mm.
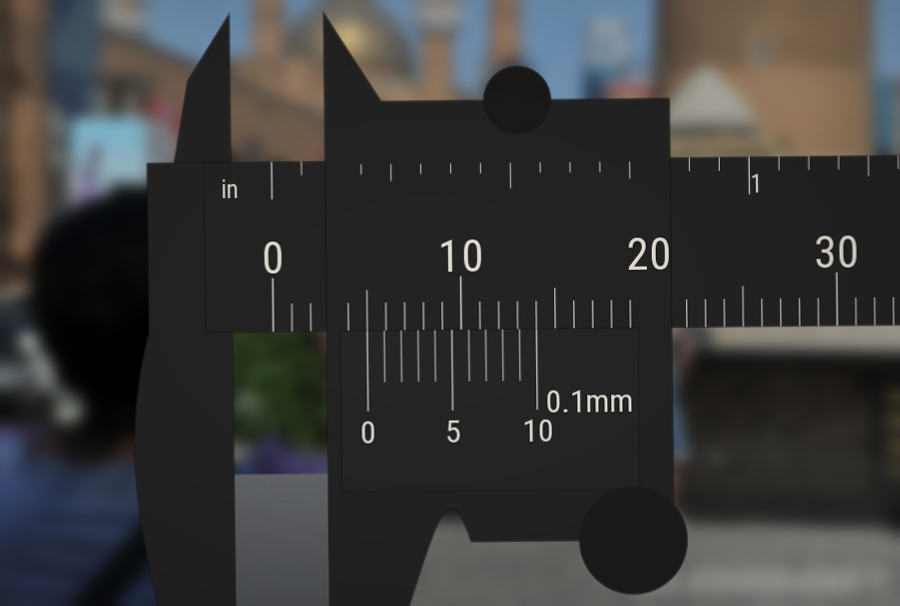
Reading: 5.0 mm
